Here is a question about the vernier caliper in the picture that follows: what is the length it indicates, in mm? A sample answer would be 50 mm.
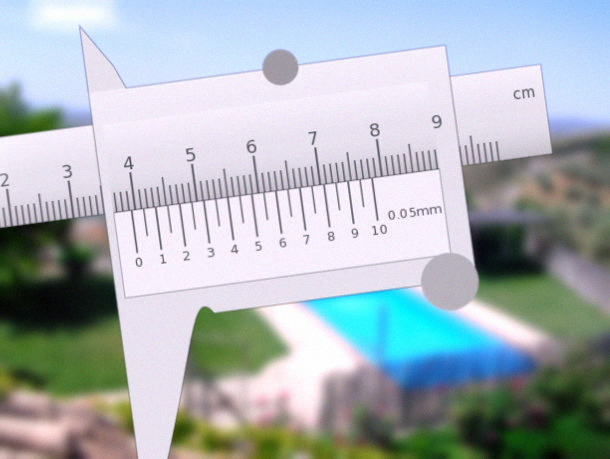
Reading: 39.4 mm
